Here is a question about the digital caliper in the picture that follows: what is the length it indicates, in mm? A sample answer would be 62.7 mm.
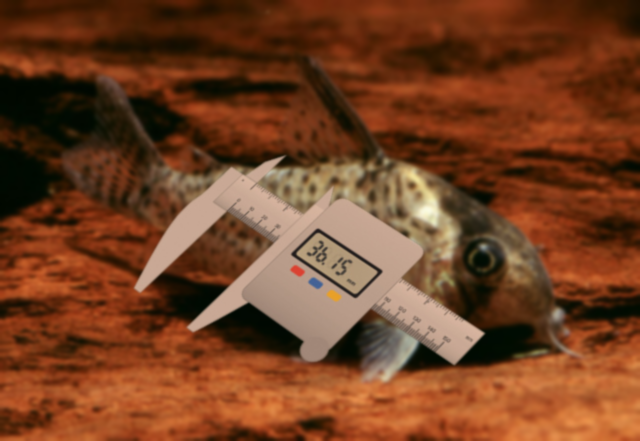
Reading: 36.15 mm
